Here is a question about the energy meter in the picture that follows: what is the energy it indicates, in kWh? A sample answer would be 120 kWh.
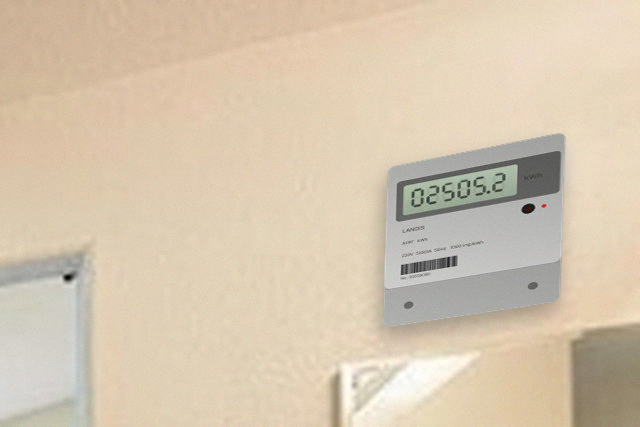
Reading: 2505.2 kWh
